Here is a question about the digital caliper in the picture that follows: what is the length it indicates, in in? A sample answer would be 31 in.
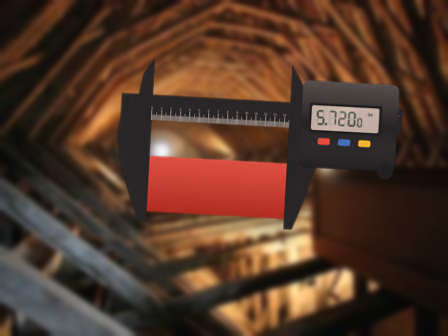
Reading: 5.7200 in
